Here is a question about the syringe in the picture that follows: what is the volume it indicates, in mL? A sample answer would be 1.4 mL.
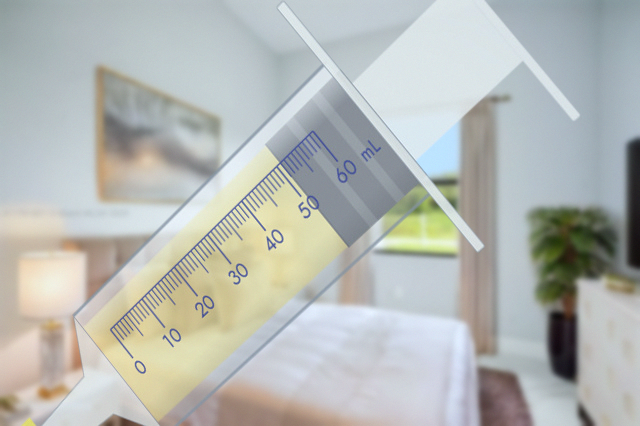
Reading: 51 mL
